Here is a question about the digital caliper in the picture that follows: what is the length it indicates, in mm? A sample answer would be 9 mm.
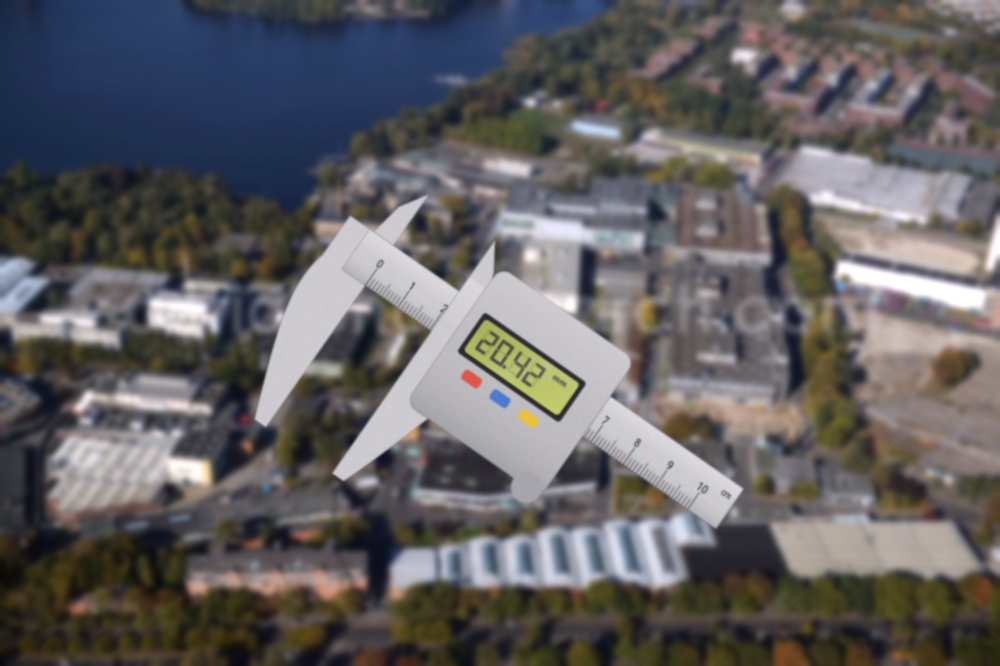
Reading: 20.42 mm
